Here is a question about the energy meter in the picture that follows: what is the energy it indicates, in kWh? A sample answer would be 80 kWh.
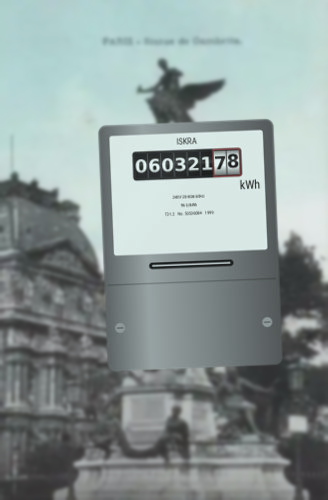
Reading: 60321.78 kWh
